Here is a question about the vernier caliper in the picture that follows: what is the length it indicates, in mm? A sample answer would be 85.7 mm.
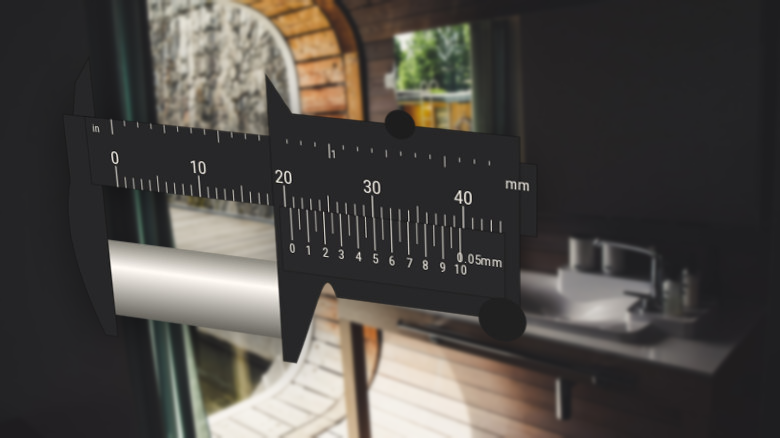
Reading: 20.6 mm
